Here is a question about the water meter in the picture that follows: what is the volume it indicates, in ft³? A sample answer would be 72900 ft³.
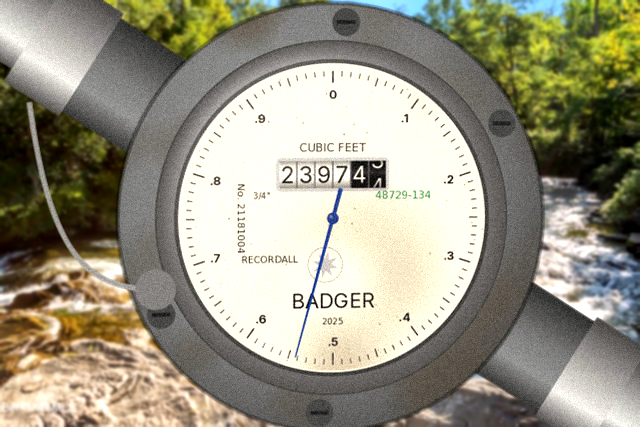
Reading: 239743.54 ft³
